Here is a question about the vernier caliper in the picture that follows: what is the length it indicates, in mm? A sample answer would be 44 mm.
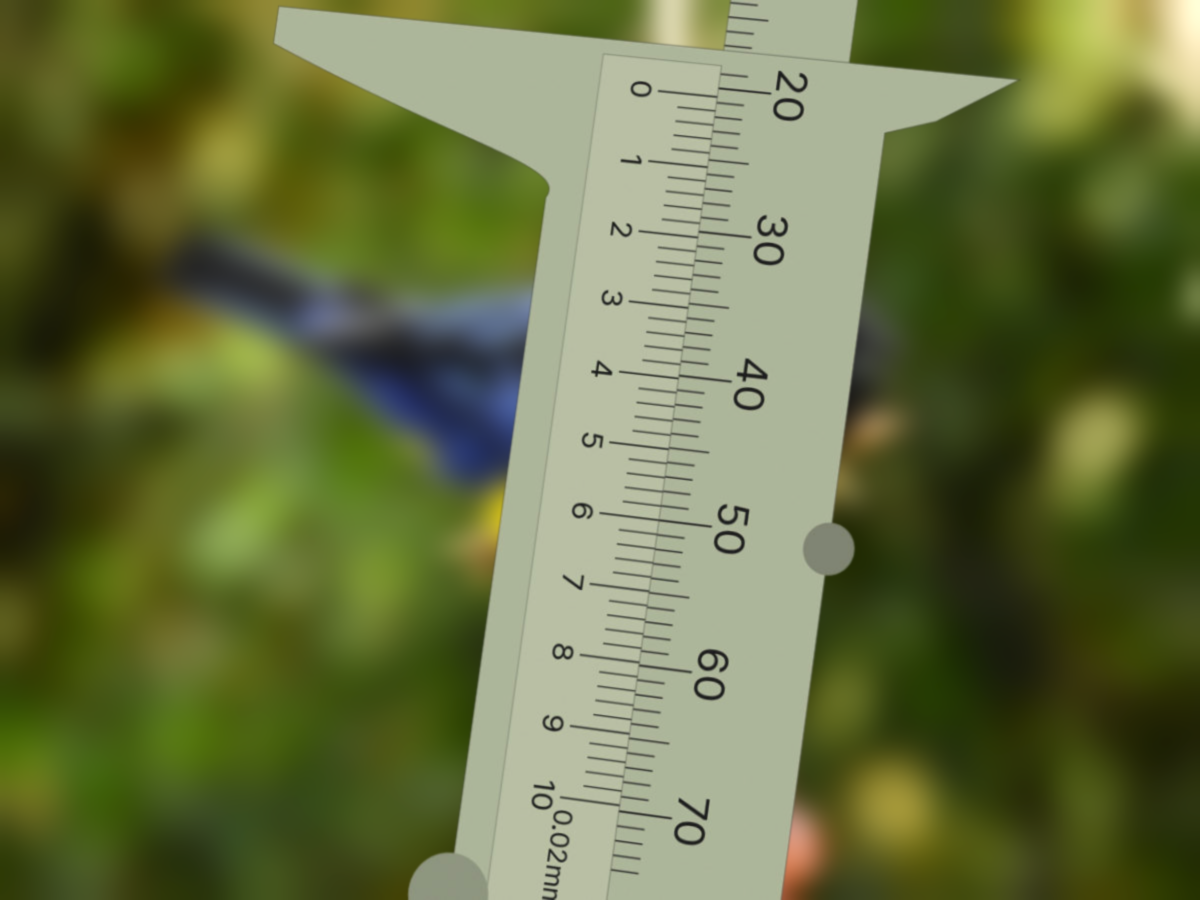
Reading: 20.6 mm
